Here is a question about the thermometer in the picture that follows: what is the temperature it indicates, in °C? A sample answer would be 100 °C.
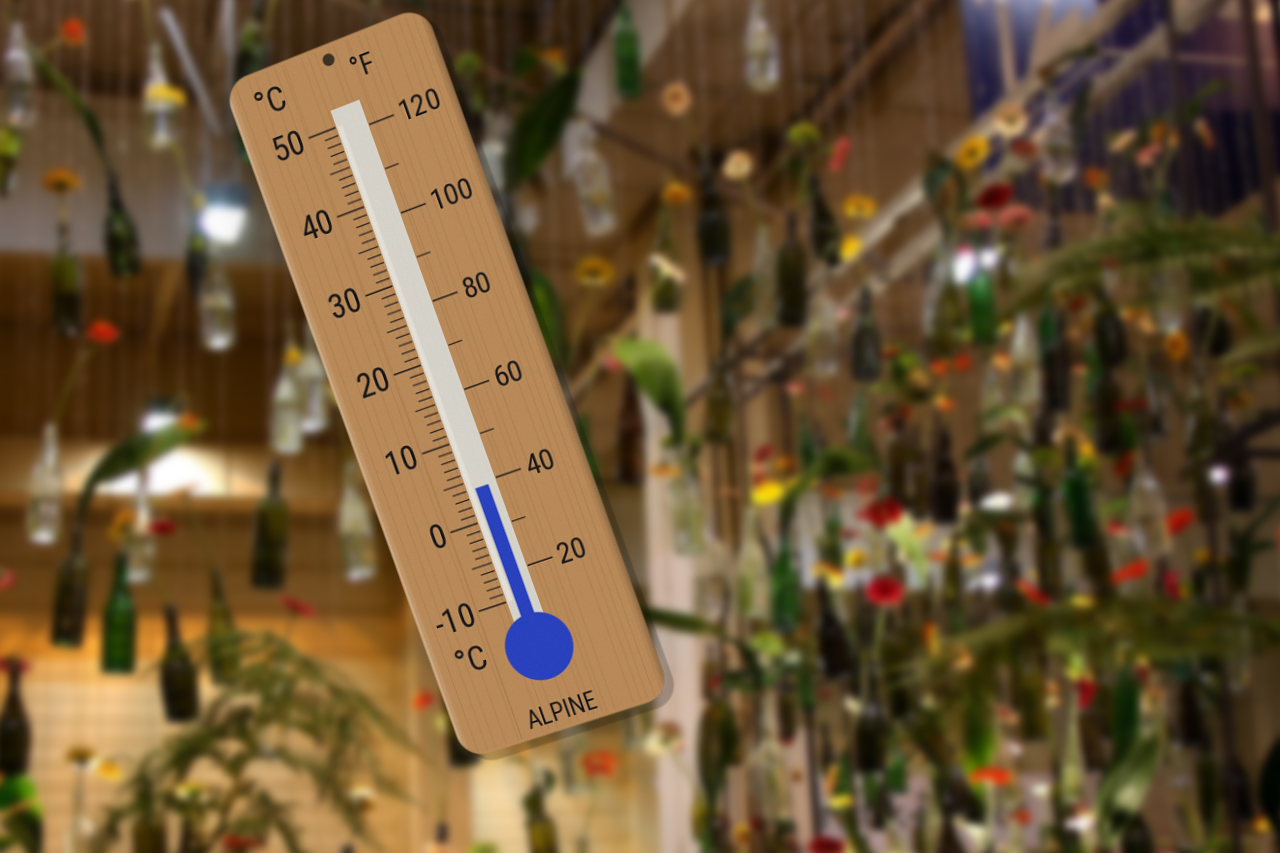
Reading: 4 °C
